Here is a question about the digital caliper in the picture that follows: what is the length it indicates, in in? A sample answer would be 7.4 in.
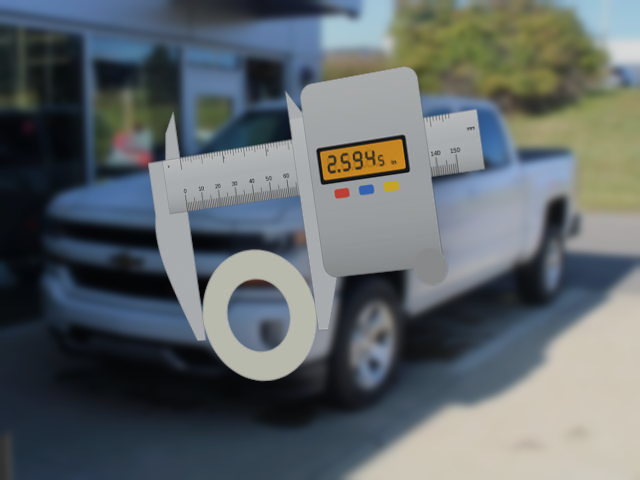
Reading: 2.5945 in
